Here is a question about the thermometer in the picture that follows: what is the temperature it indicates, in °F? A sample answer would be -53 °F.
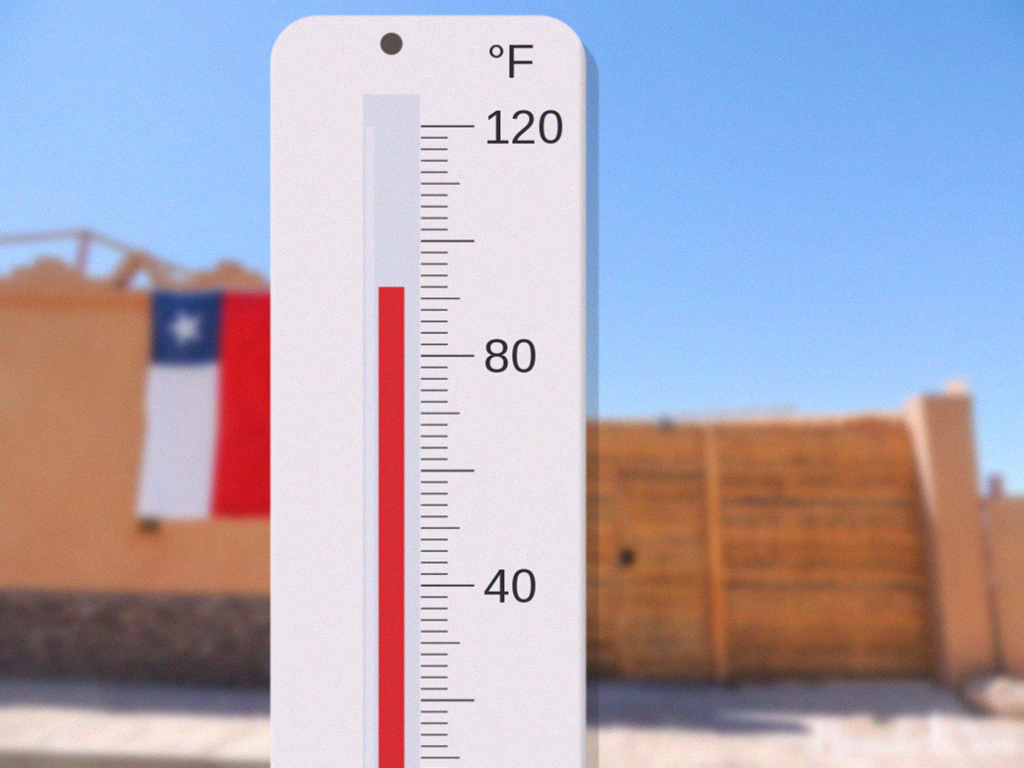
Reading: 92 °F
